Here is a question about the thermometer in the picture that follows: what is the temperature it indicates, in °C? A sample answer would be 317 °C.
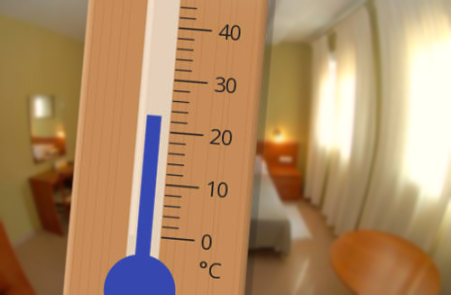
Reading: 23 °C
